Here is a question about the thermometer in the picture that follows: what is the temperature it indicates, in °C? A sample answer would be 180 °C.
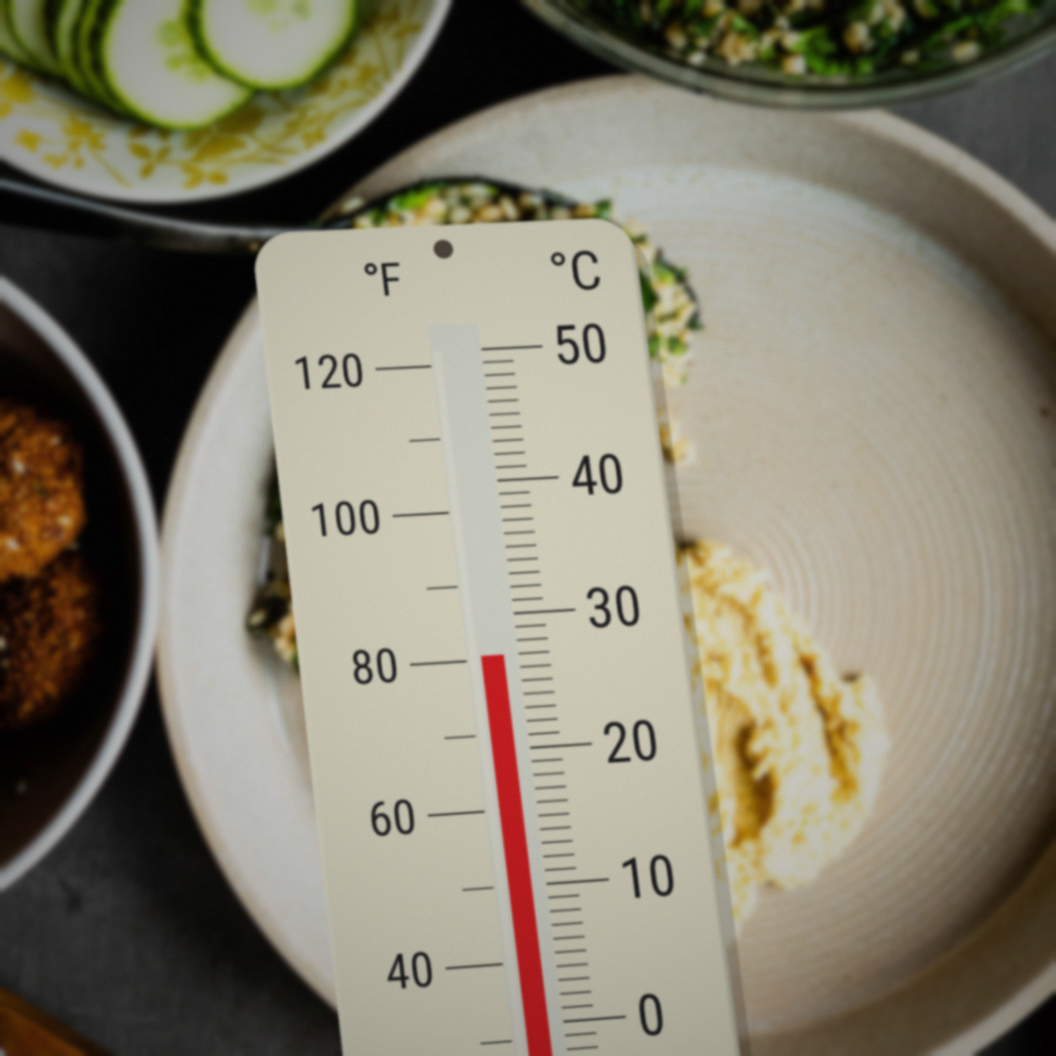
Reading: 27 °C
